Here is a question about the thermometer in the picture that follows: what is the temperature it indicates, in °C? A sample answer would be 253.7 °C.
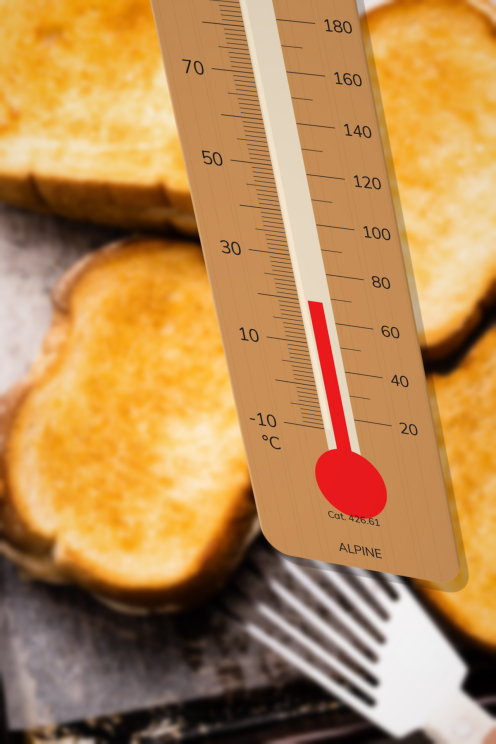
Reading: 20 °C
